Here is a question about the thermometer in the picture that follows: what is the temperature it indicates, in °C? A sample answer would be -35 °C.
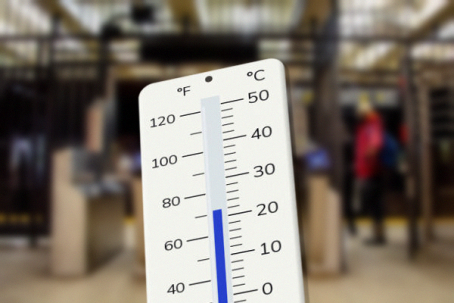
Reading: 22 °C
